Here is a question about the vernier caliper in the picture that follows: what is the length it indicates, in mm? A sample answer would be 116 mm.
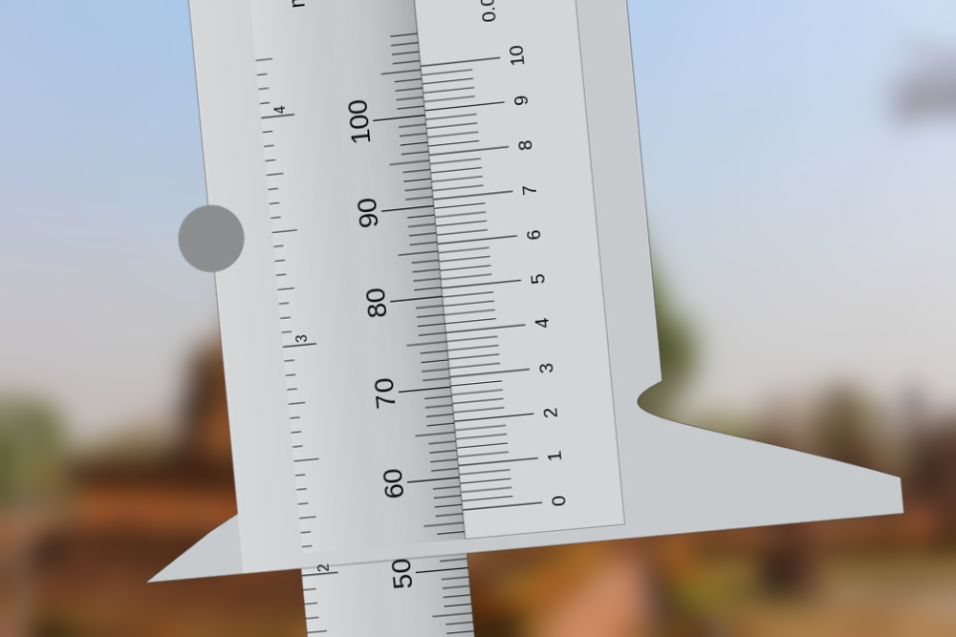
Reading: 56.4 mm
